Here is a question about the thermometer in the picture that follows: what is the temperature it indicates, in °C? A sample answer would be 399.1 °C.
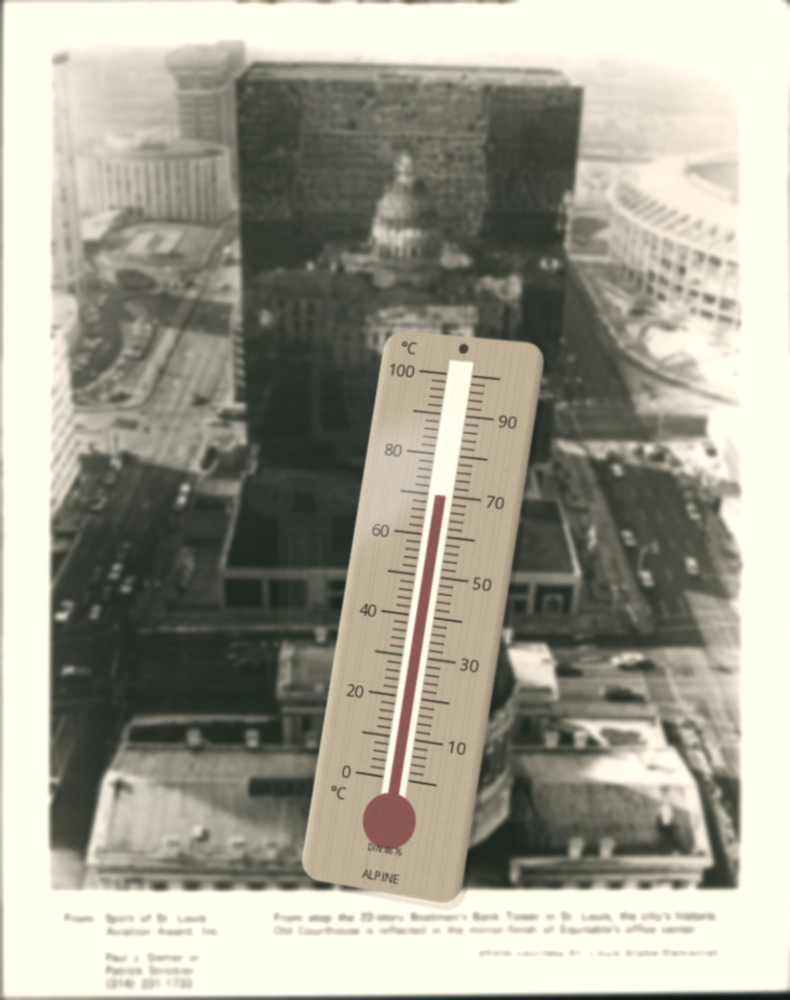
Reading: 70 °C
